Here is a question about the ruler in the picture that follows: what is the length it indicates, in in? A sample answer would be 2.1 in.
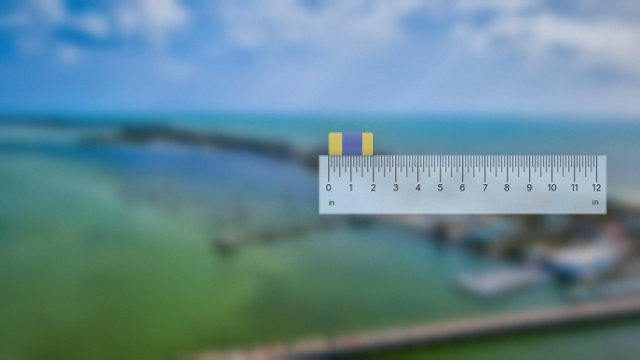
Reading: 2 in
